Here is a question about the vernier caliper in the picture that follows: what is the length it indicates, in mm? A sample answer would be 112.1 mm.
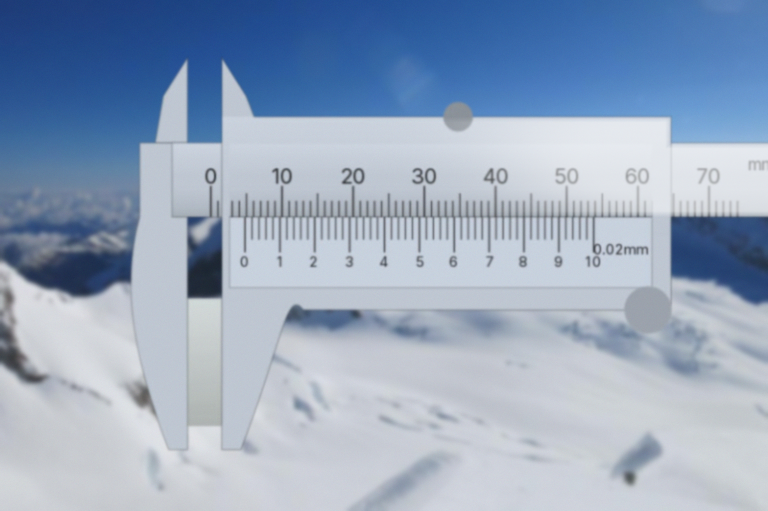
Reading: 4.8 mm
